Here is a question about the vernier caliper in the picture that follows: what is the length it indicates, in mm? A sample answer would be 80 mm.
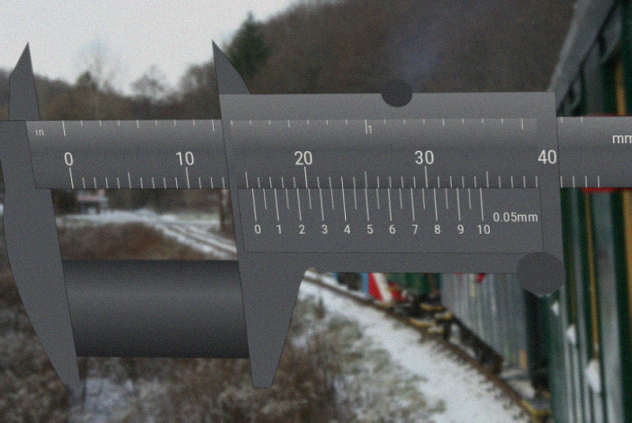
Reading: 15.4 mm
